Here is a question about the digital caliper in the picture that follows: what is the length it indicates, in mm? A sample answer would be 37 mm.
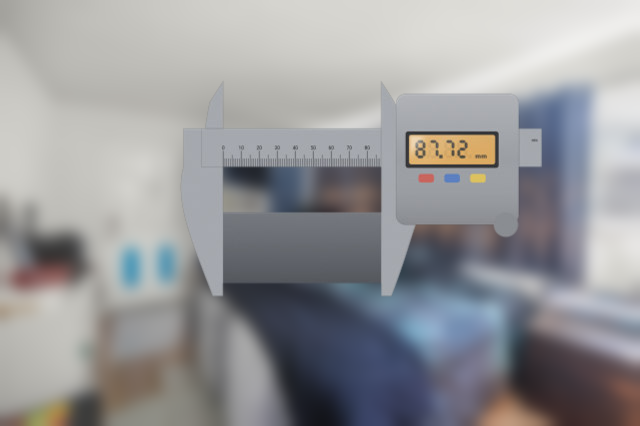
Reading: 87.72 mm
